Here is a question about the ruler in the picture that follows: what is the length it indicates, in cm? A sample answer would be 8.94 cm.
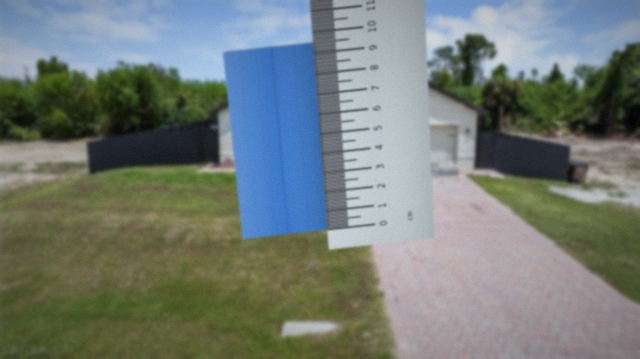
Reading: 9.5 cm
